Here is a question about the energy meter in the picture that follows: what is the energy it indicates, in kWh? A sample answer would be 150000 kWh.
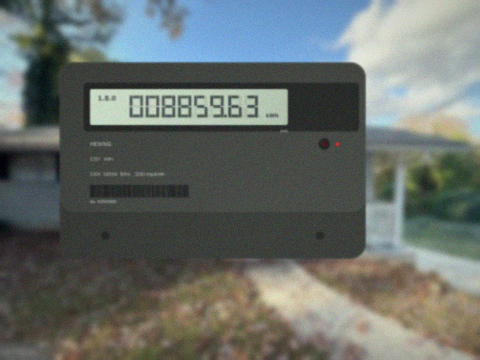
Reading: 8859.63 kWh
